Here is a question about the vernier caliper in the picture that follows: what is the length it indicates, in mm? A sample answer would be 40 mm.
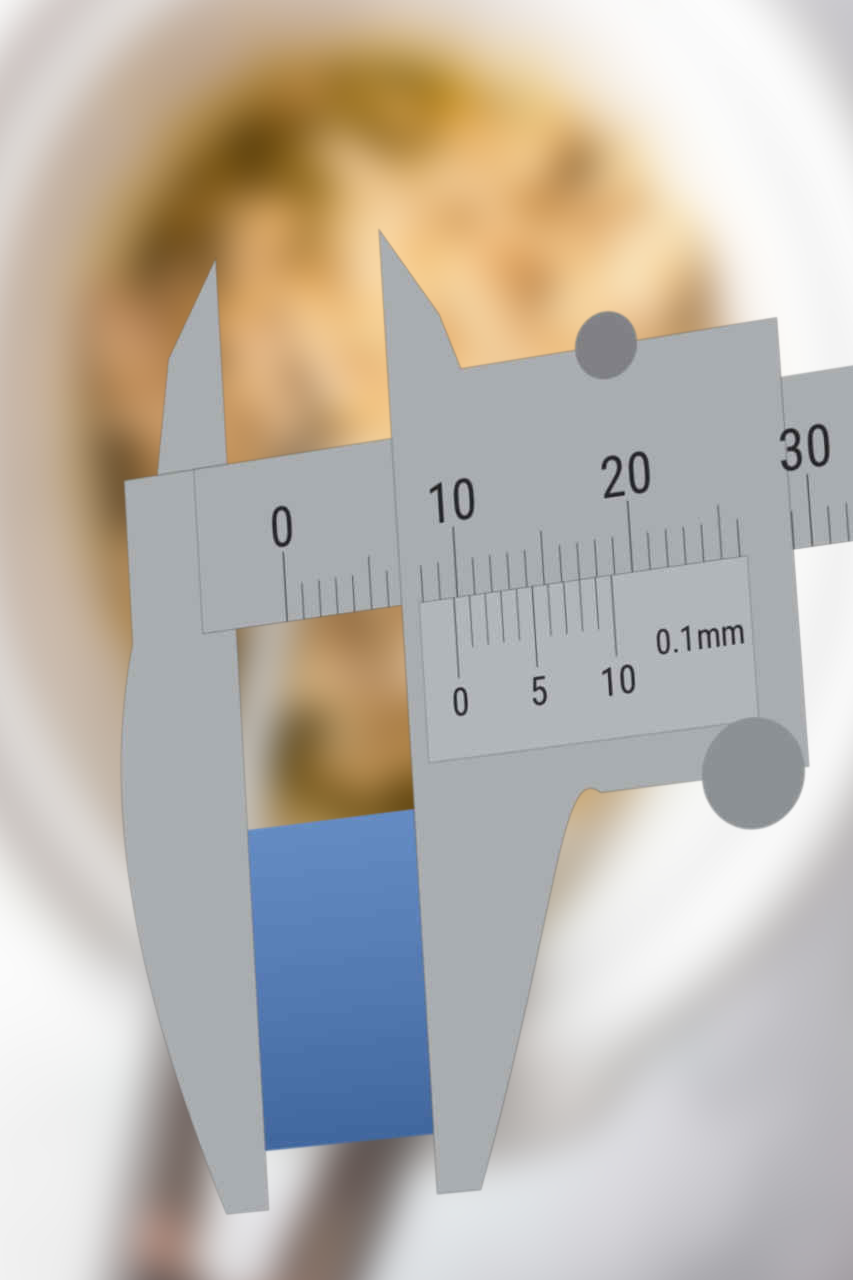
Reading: 9.8 mm
